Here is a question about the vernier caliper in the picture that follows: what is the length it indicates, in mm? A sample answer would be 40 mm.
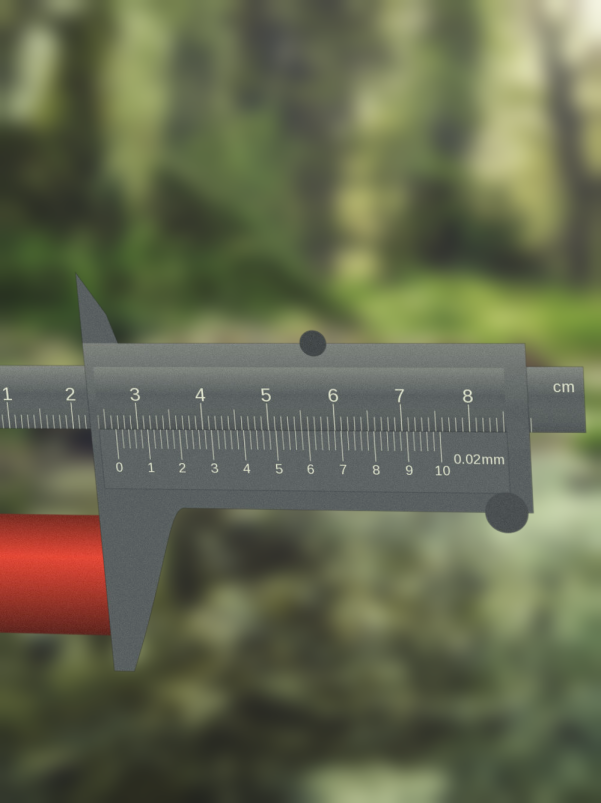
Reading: 26.6 mm
